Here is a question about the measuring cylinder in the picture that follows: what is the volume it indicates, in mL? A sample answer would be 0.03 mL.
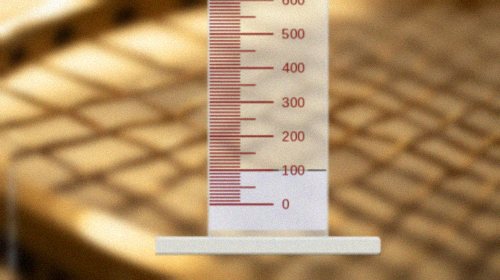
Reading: 100 mL
